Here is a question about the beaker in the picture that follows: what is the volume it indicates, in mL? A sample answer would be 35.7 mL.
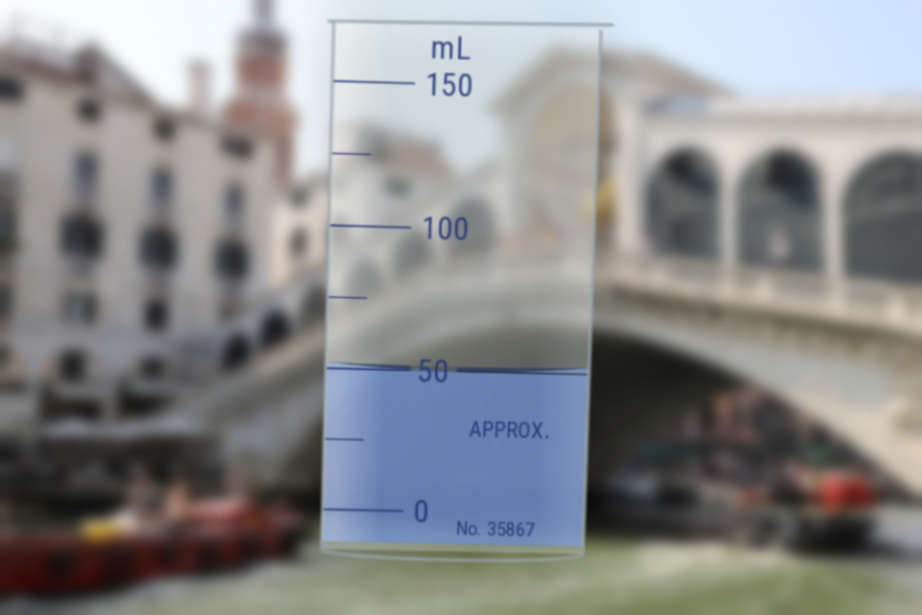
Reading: 50 mL
